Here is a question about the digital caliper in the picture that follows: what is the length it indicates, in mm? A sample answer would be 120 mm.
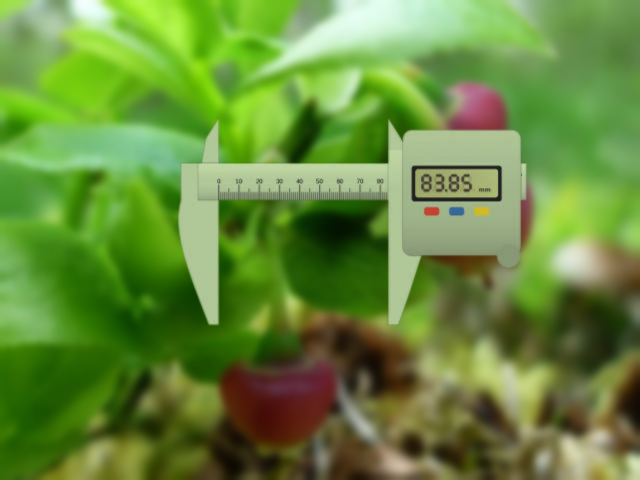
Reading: 83.85 mm
